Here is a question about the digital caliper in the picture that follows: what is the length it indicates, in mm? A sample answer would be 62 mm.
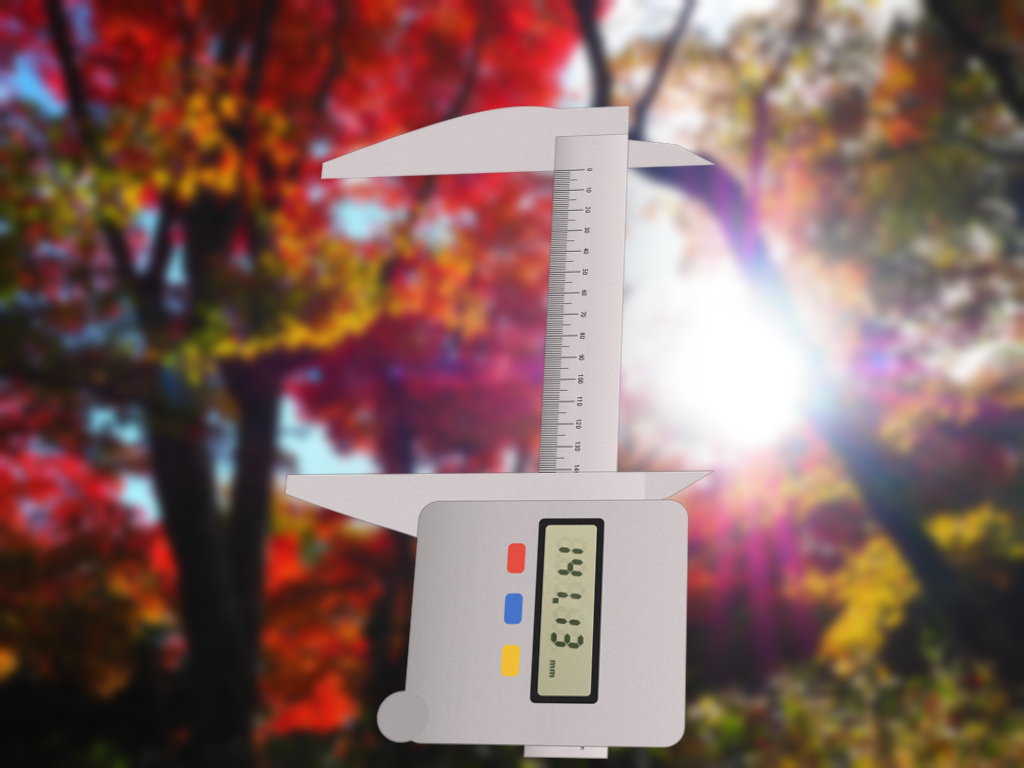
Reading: 141.13 mm
